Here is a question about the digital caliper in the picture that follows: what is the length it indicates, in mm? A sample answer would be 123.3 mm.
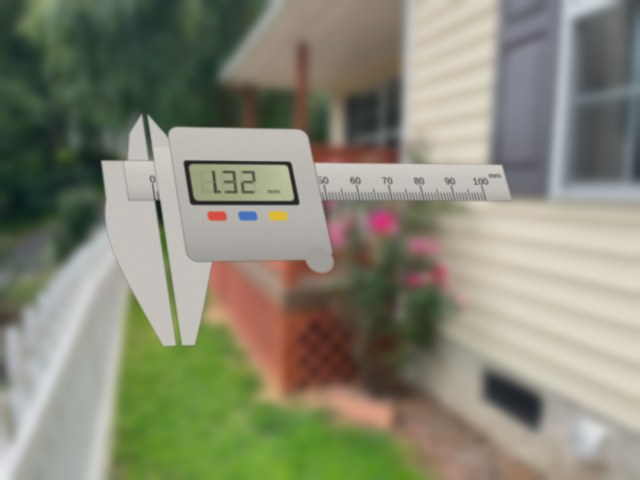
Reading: 1.32 mm
